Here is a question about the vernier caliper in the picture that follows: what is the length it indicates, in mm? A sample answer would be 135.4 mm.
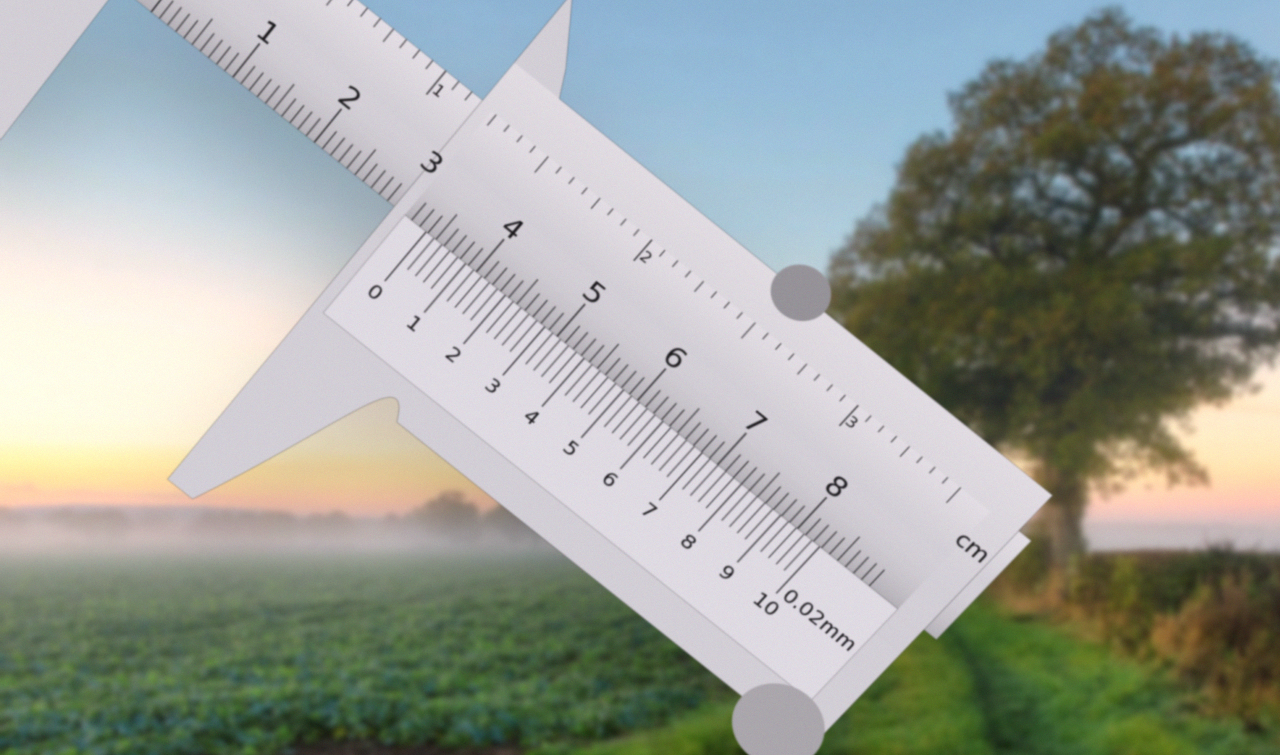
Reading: 33.8 mm
